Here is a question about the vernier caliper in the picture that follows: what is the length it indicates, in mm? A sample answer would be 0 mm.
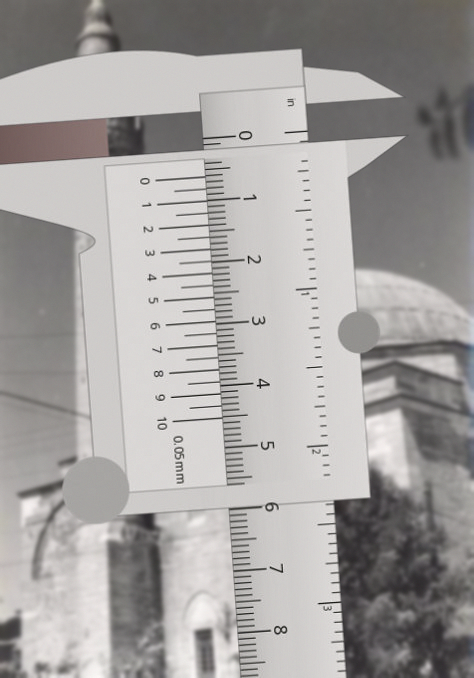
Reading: 6.2 mm
